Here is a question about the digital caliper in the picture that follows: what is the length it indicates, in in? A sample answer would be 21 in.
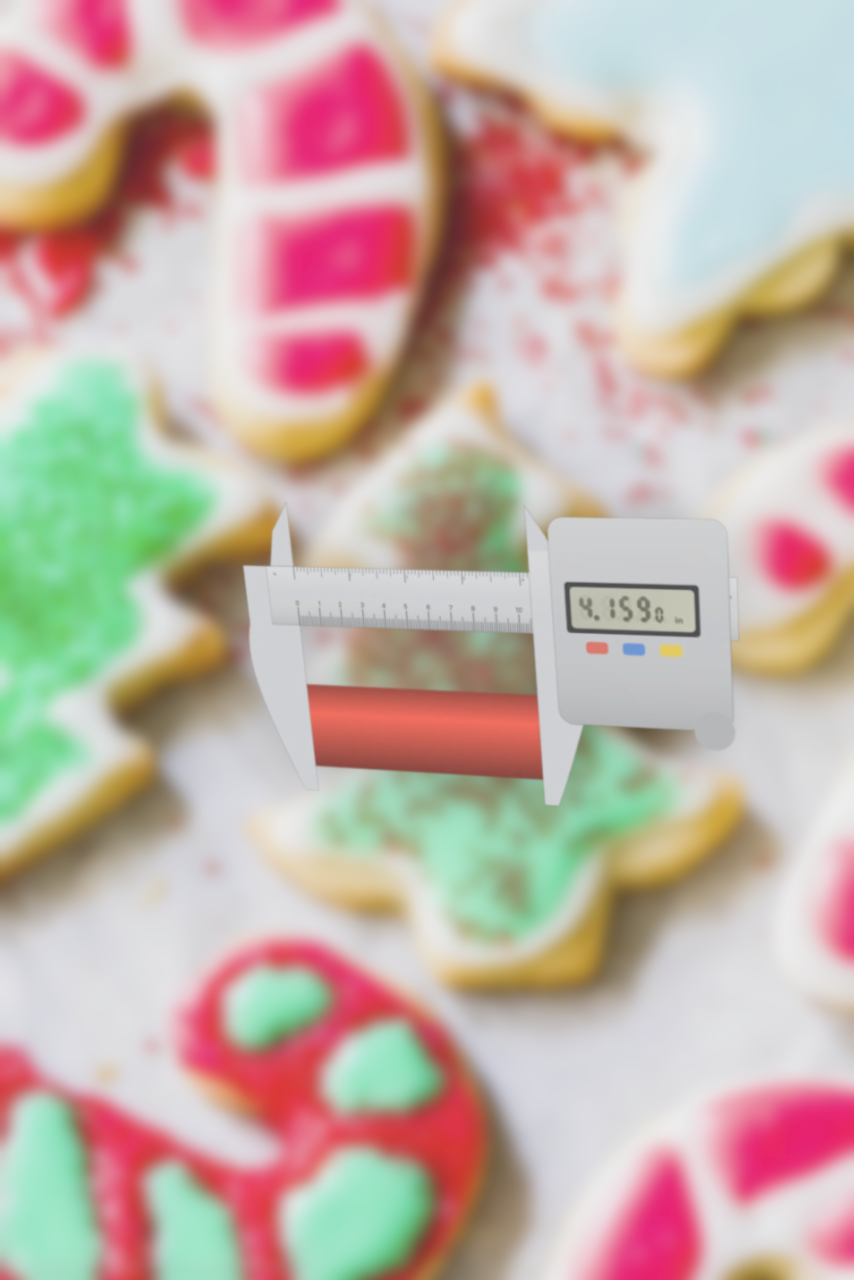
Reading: 4.1590 in
